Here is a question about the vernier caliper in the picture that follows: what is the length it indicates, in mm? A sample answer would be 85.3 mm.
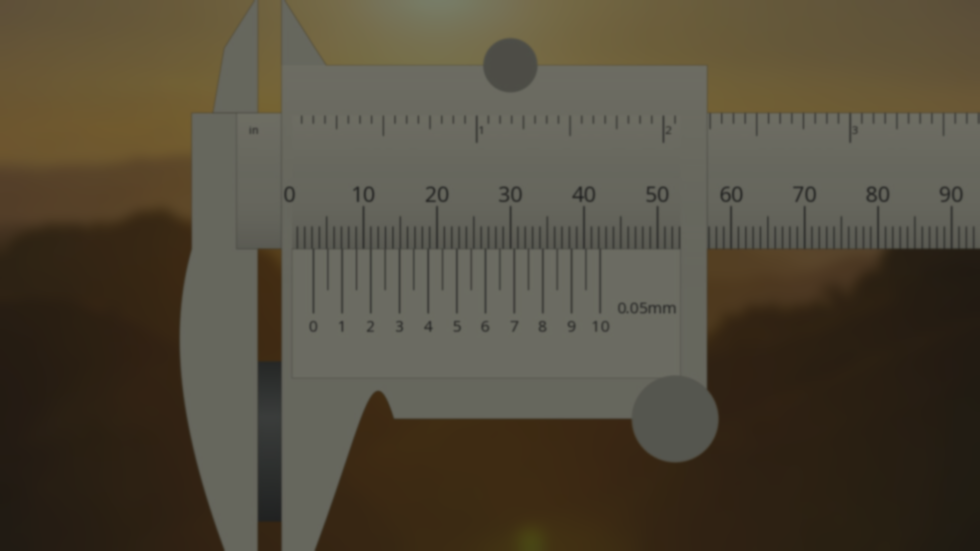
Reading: 3.2 mm
